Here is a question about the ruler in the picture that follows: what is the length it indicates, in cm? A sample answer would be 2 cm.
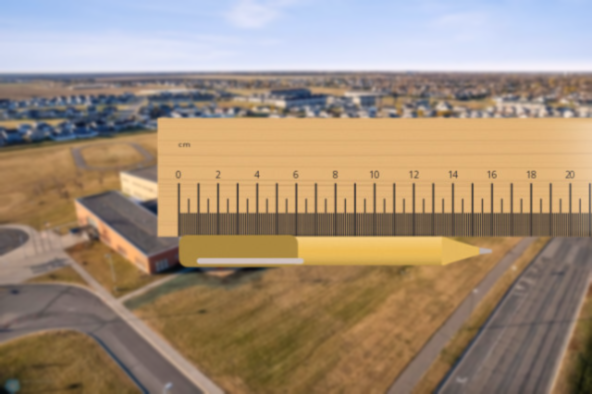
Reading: 16 cm
